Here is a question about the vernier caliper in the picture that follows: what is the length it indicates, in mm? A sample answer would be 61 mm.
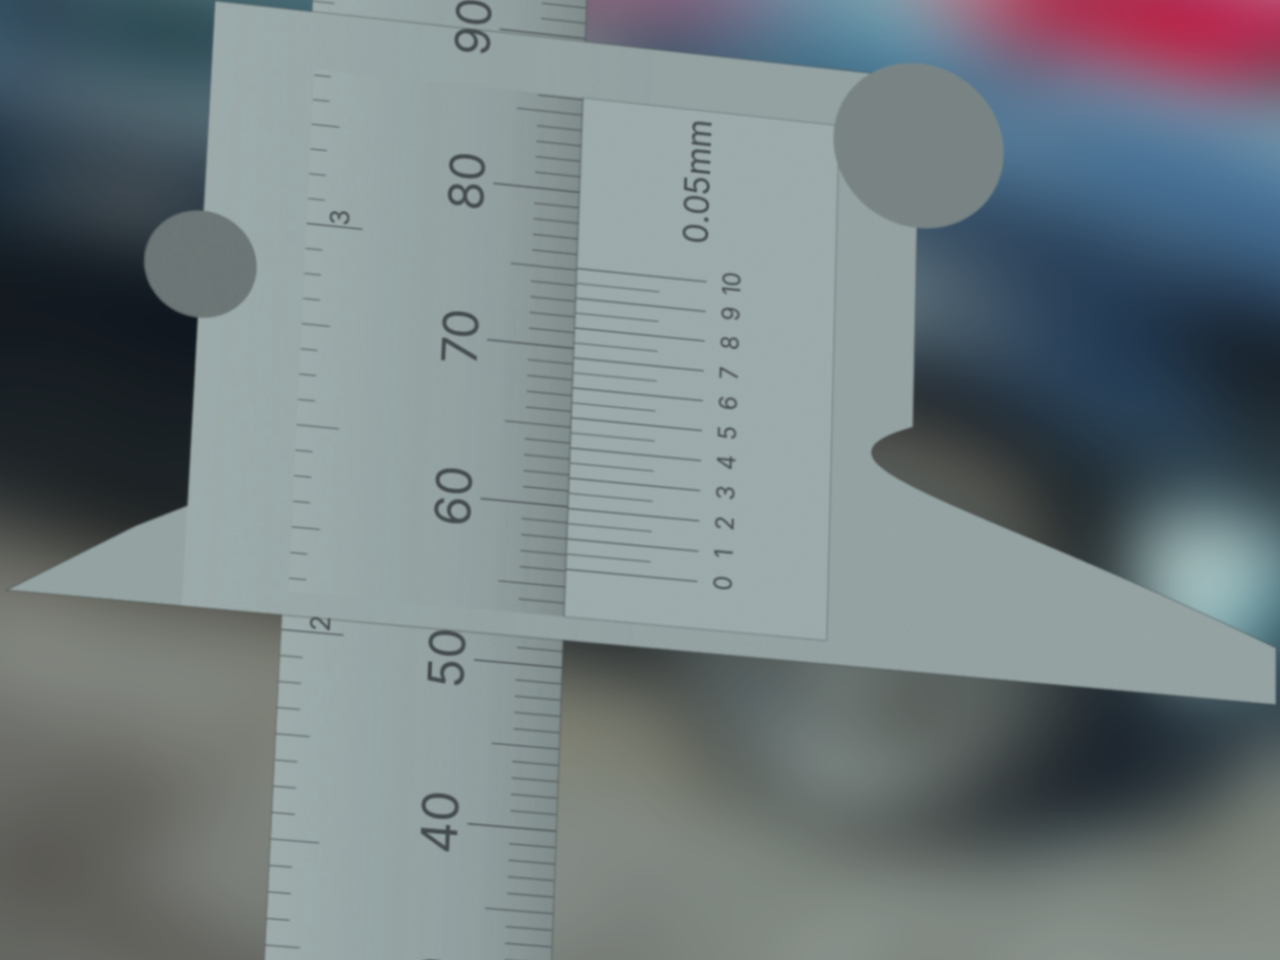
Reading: 56.1 mm
